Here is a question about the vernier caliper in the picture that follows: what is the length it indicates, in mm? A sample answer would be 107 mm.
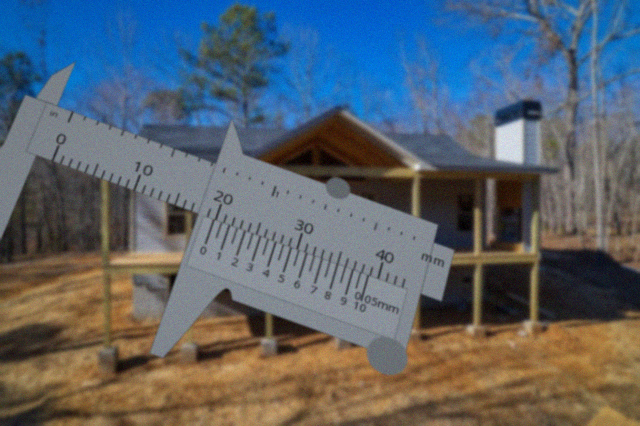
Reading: 19.8 mm
